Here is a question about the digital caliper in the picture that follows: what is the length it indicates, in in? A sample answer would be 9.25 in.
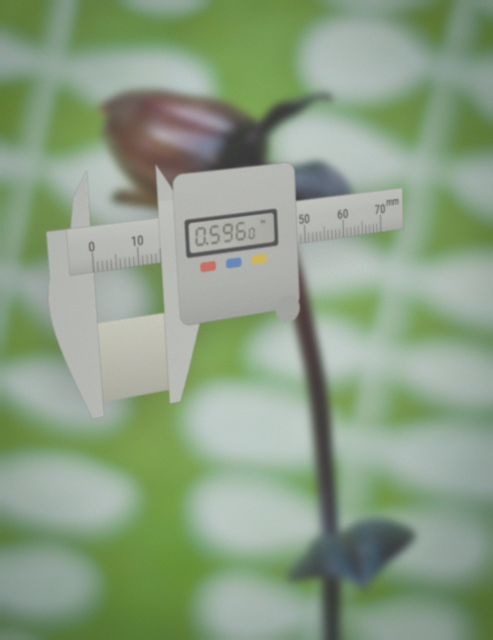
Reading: 0.5960 in
